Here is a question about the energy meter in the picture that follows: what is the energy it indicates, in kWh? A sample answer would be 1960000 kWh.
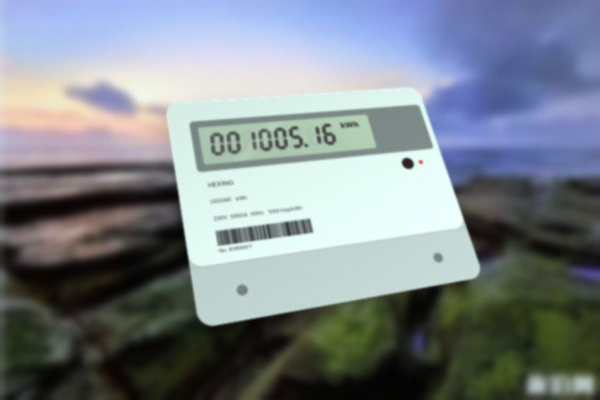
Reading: 1005.16 kWh
